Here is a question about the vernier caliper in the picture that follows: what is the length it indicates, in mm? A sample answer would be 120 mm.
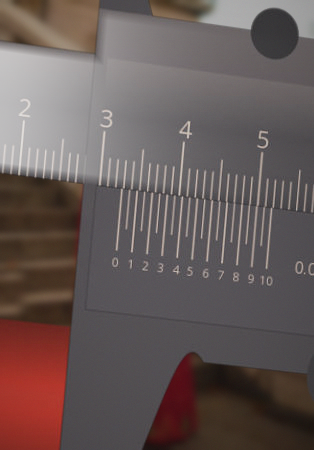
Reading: 32.8 mm
